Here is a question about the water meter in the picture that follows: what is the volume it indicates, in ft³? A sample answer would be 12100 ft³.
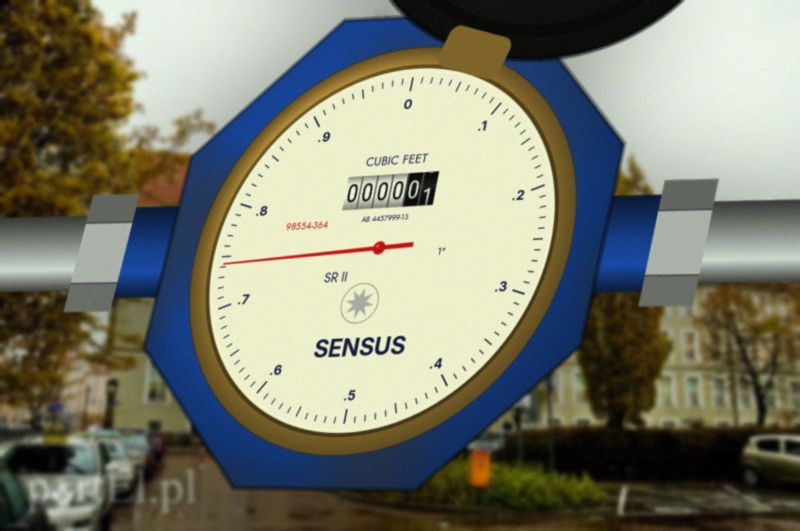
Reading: 0.74 ft³
